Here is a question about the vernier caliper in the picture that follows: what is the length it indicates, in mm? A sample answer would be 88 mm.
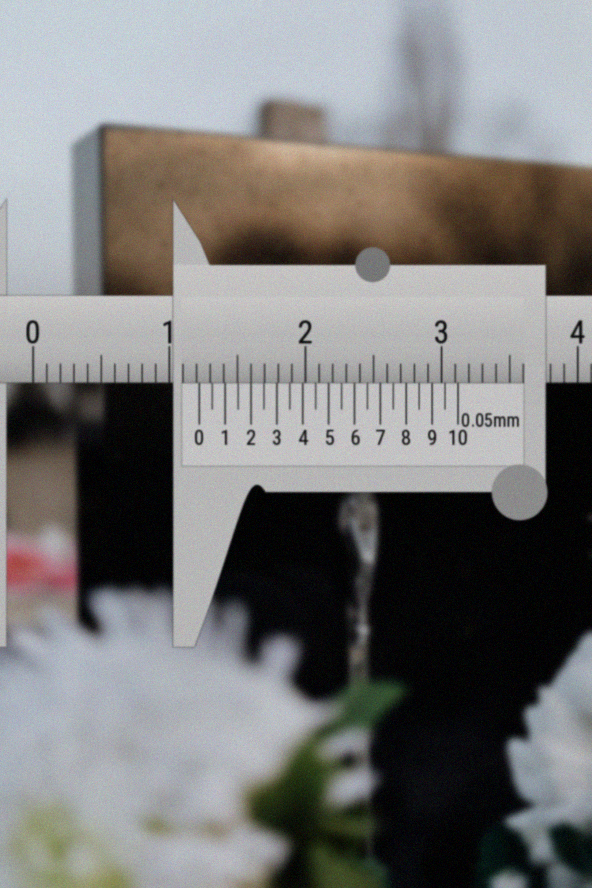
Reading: 12.2 mm
